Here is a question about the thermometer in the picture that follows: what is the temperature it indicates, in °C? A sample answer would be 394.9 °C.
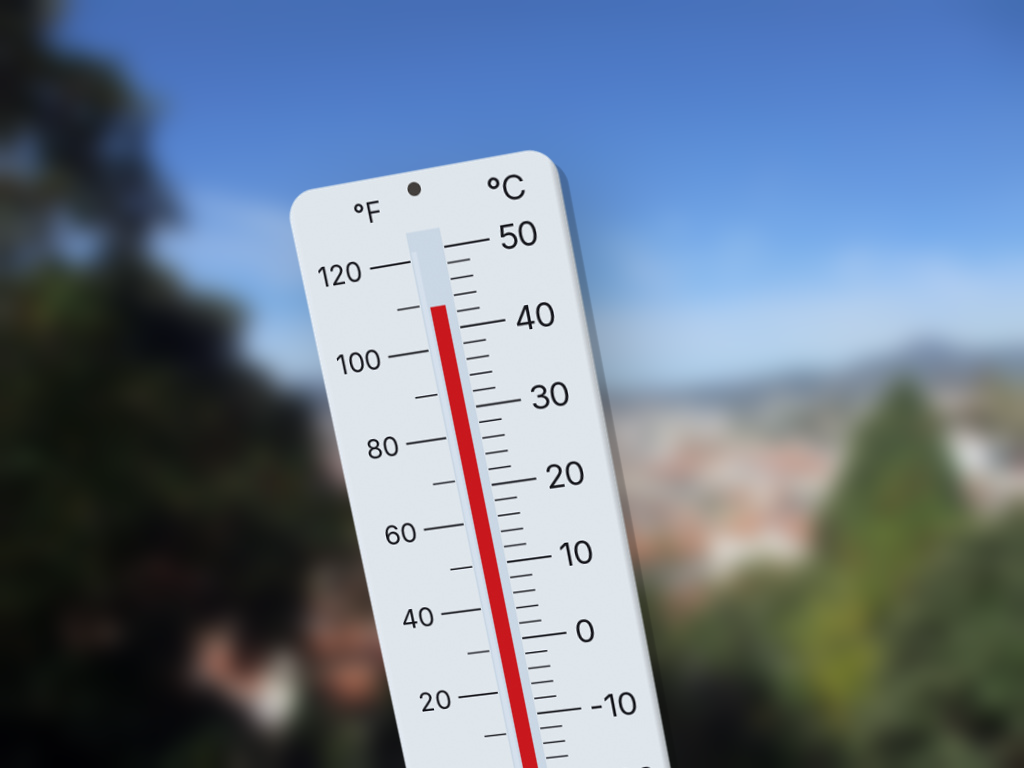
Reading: 43 °C
